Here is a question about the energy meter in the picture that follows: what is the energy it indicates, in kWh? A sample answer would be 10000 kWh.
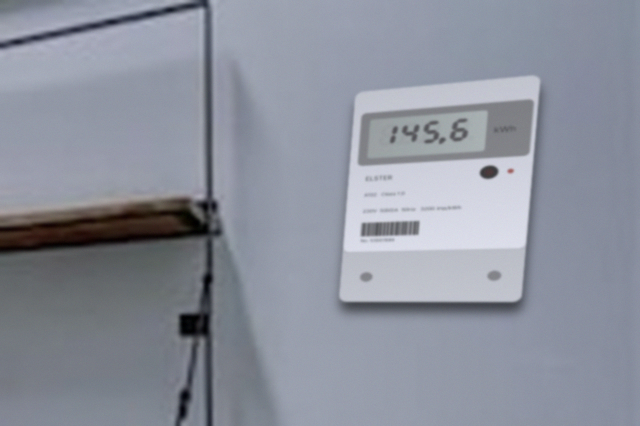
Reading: 145.6 kWh
